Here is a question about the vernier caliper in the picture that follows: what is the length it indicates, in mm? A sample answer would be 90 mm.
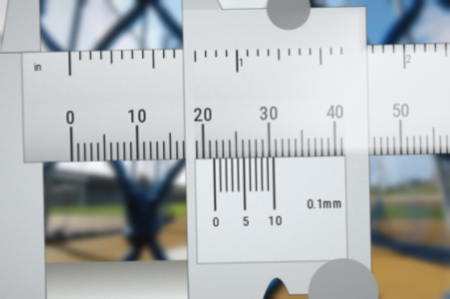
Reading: 21.6 mm
